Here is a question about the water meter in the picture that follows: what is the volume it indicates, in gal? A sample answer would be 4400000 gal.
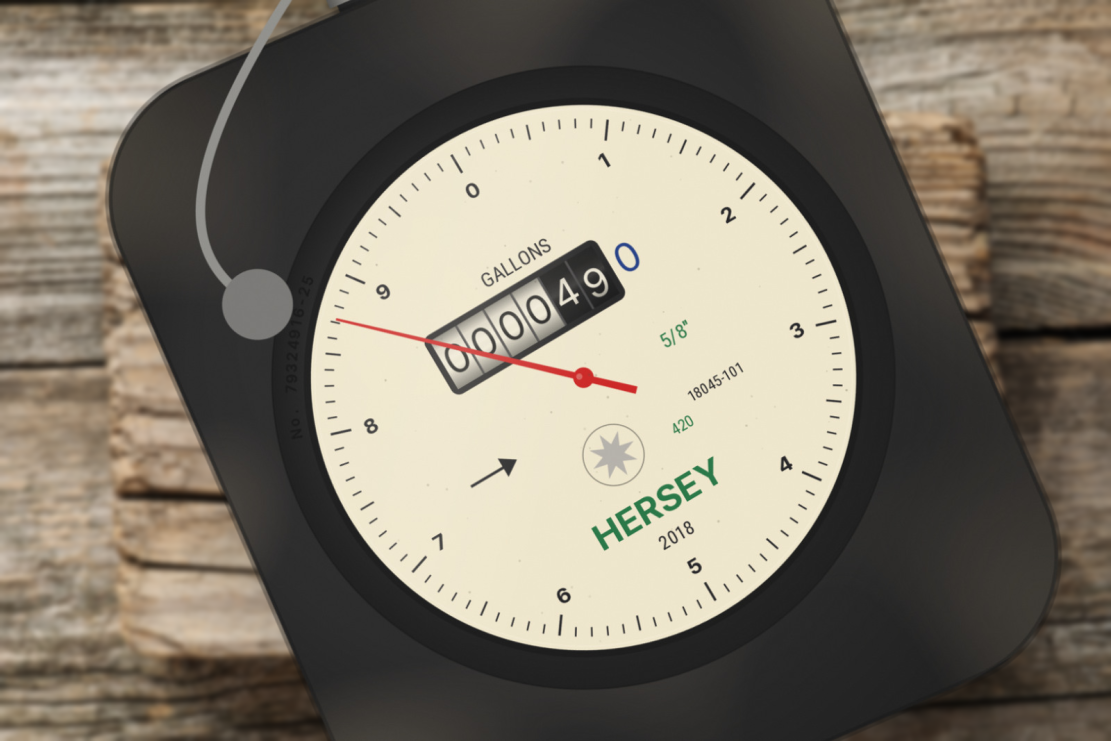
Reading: 488.7 gal
